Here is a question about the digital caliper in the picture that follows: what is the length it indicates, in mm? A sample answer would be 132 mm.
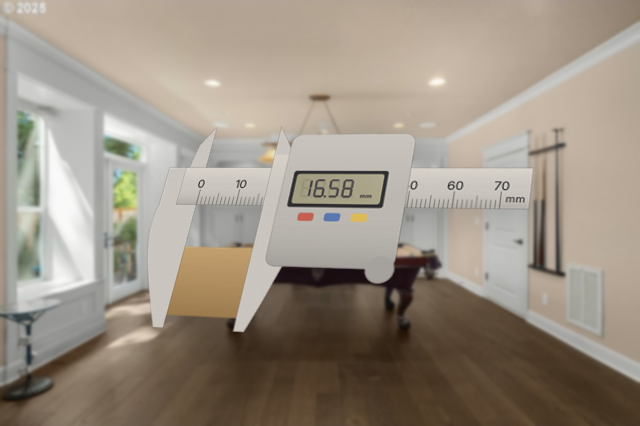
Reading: 16.58 mm
